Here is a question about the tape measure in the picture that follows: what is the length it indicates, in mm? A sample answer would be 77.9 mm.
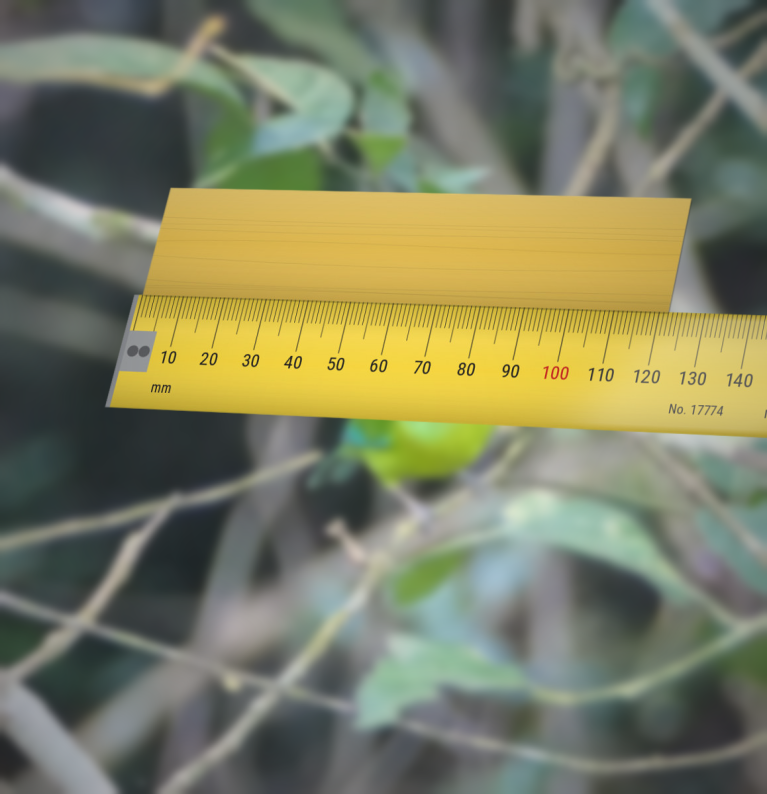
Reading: 122 mm
